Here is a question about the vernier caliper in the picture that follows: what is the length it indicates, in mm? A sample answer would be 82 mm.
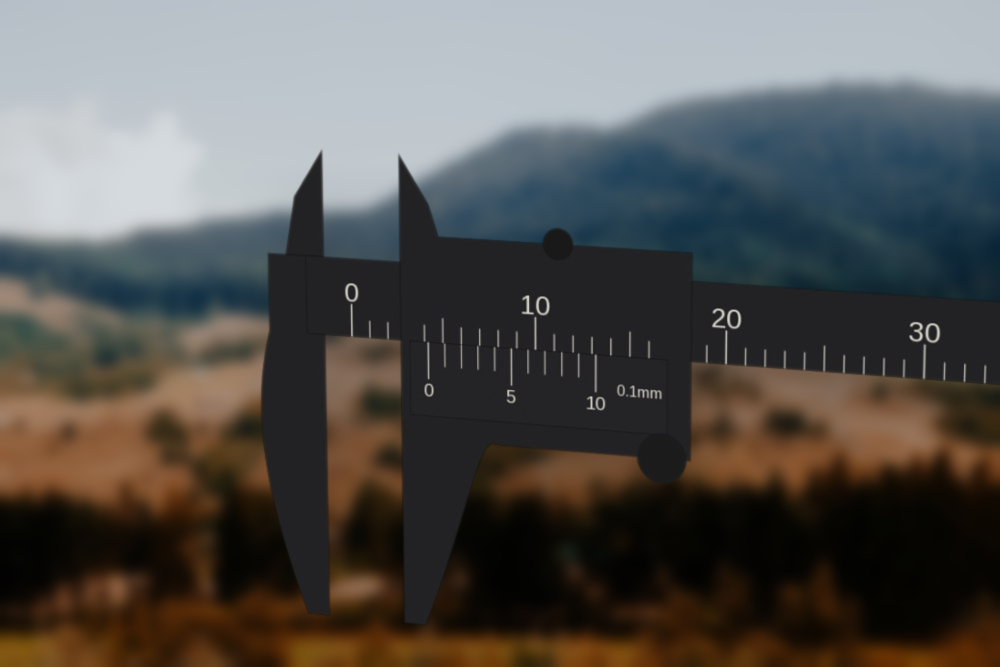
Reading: 4.2 mm
